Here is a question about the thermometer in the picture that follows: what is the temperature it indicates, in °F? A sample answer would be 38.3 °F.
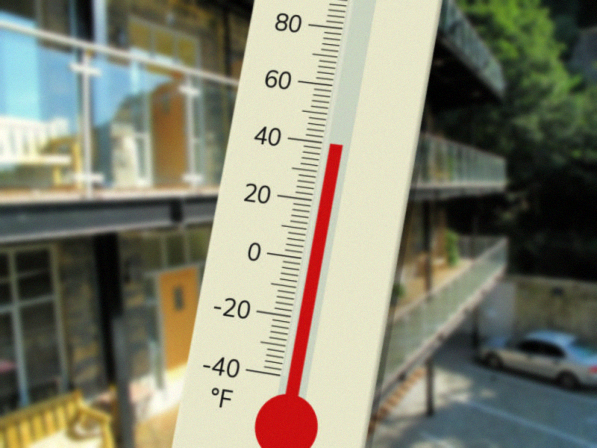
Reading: 40 °F
